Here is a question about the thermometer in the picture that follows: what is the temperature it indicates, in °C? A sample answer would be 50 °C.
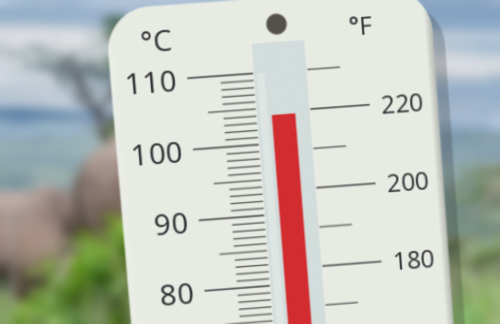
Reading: 104 °C
